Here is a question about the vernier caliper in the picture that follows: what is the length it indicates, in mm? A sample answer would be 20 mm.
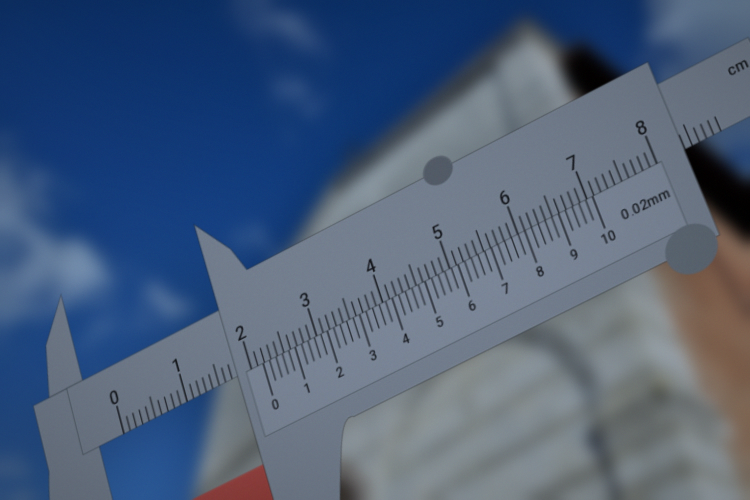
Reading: 21.8 mm
